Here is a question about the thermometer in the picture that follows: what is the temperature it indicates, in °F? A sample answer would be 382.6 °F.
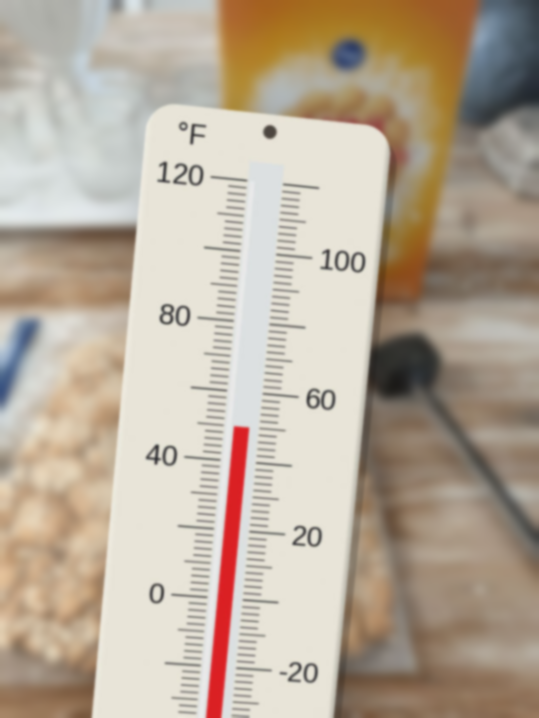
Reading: 50 °F
